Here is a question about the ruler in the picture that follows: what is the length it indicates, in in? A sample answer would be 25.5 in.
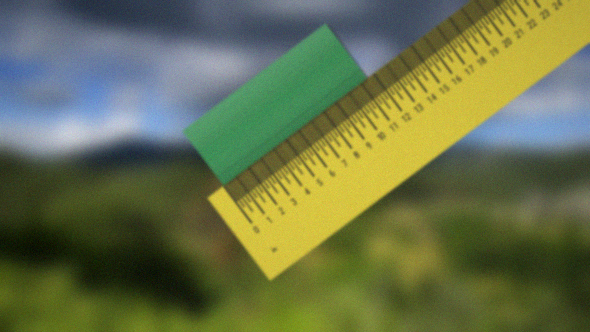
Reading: 11.5 in
